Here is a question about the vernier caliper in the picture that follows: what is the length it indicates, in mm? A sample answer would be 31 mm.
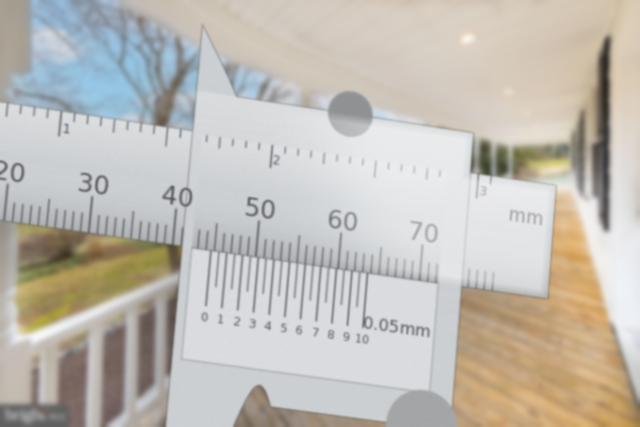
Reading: 44.6 mm
